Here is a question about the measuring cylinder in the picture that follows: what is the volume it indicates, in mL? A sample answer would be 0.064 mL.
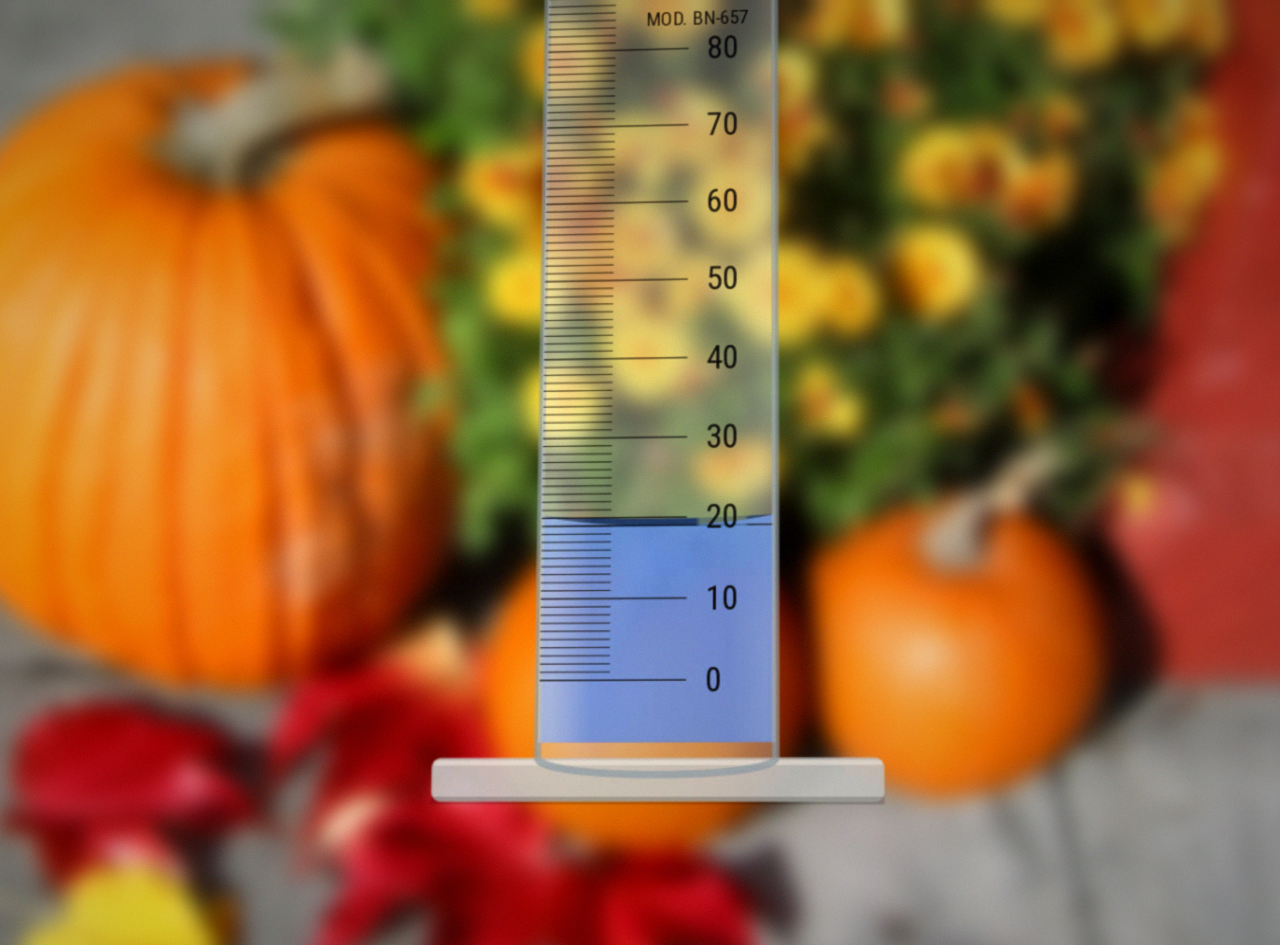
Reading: 19 mL
